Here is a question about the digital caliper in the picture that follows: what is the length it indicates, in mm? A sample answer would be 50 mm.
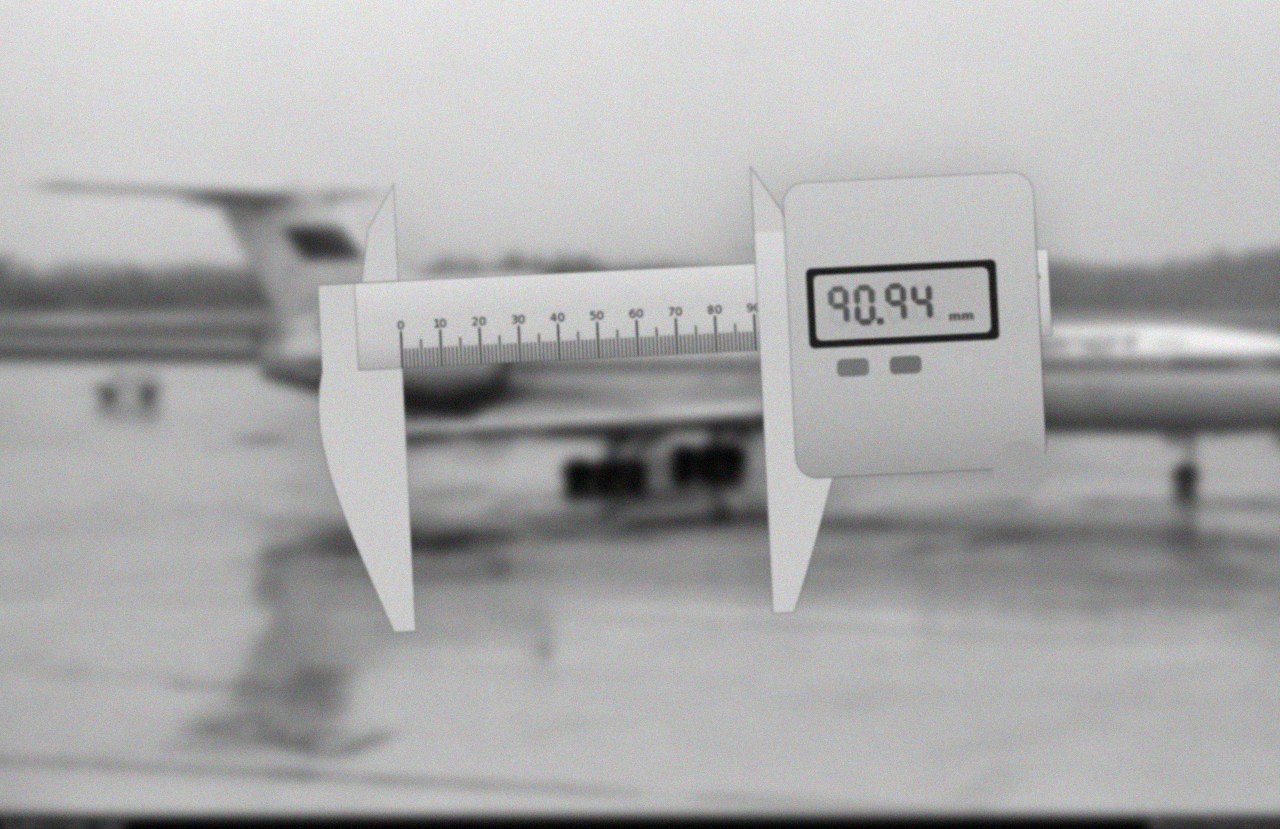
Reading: 90.94 mm
